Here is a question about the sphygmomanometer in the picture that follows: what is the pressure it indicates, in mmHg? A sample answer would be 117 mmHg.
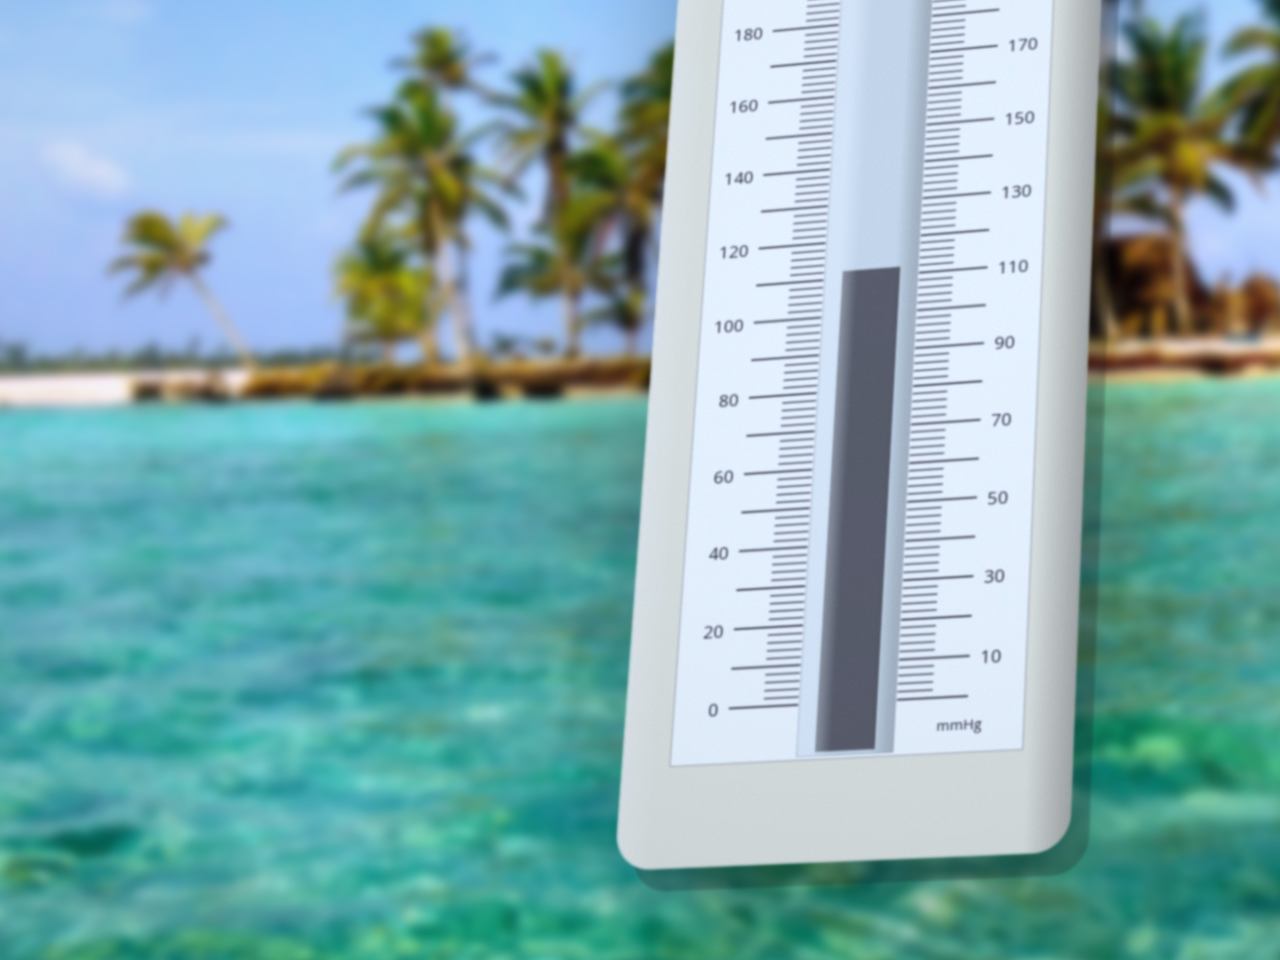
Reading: 112 mmHg
